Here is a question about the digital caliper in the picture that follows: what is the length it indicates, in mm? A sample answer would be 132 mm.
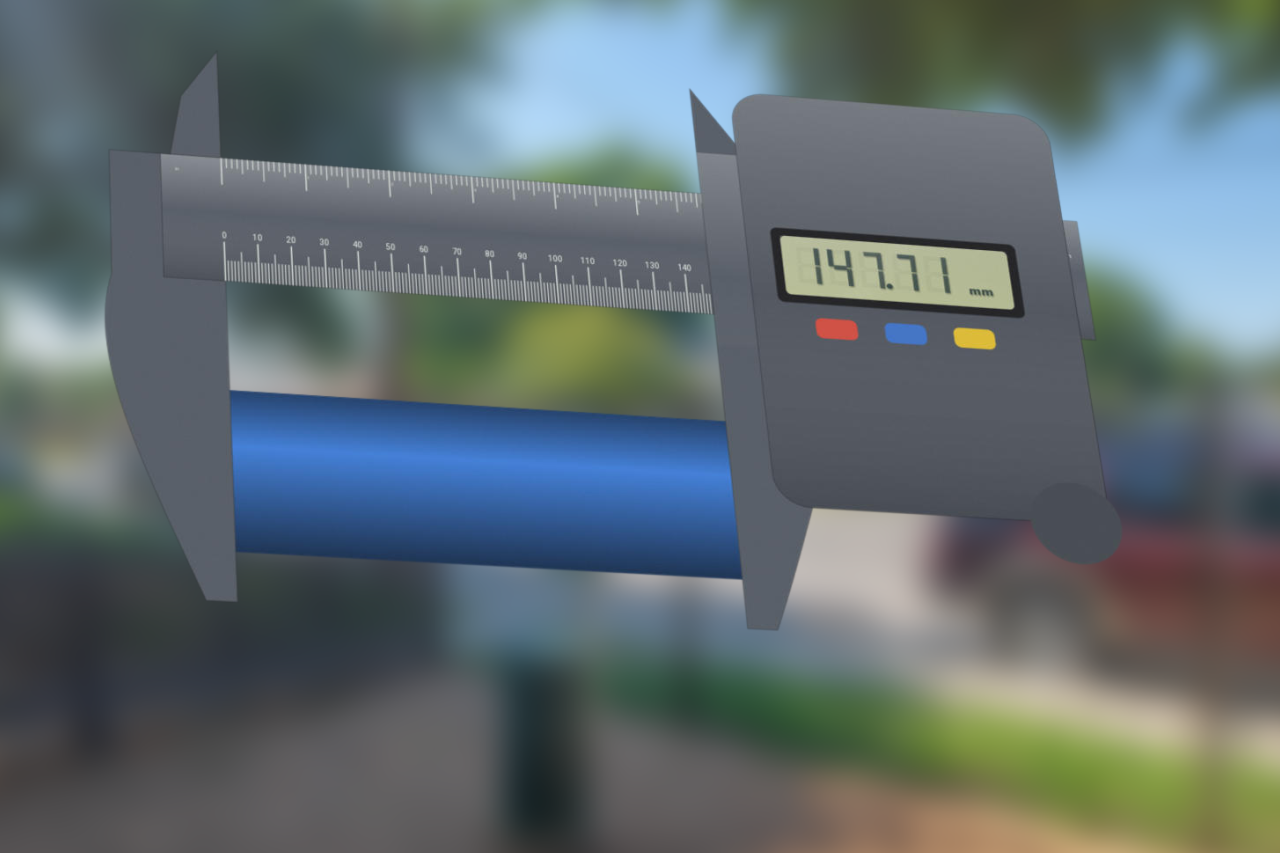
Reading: 147.71 mm
